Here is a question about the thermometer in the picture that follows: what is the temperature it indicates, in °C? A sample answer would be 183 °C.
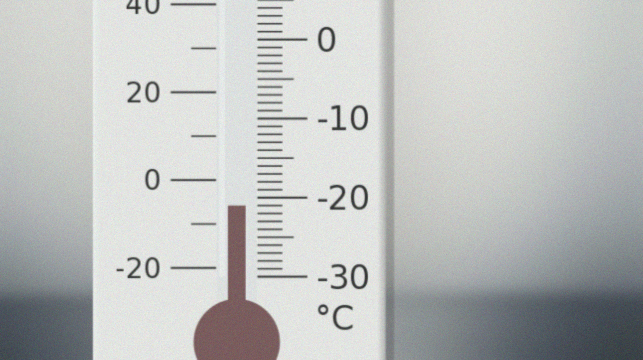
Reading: -21 °C
